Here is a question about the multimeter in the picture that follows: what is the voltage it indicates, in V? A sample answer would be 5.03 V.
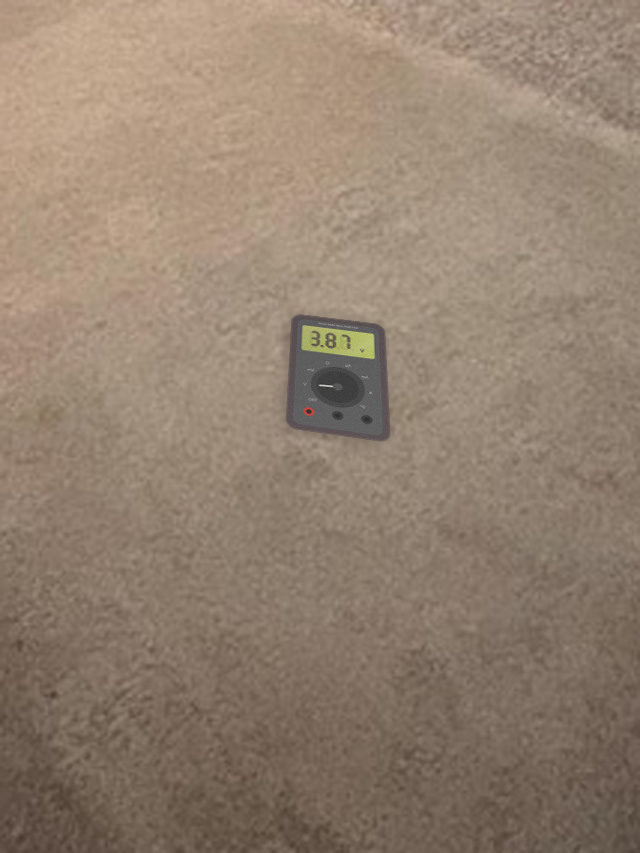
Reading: 3.87 V
